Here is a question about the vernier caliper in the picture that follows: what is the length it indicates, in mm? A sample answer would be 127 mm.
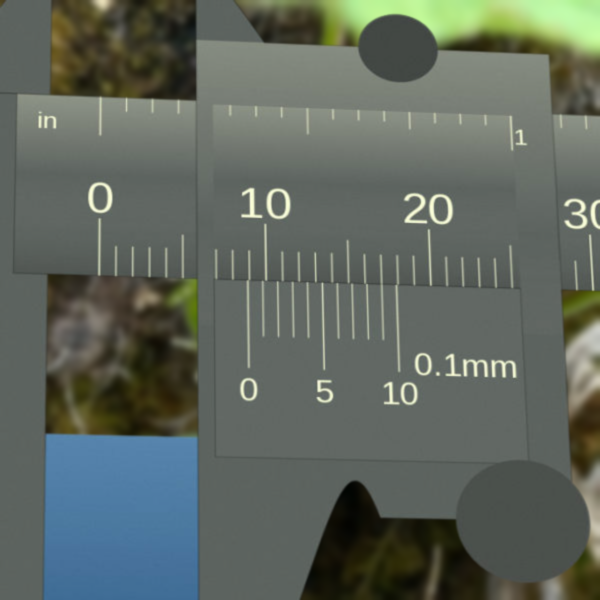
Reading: 8.9 mm
